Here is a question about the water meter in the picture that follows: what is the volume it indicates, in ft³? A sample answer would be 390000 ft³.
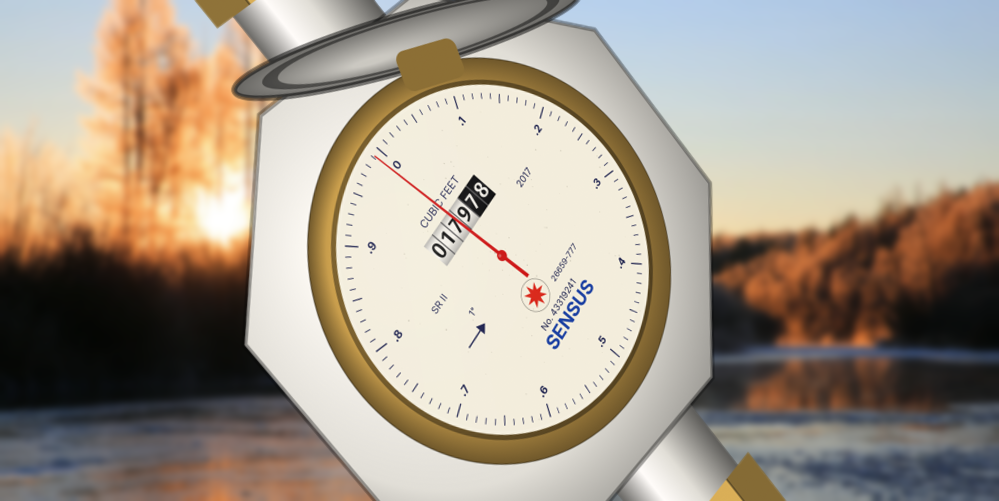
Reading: 17977.99 ft³
